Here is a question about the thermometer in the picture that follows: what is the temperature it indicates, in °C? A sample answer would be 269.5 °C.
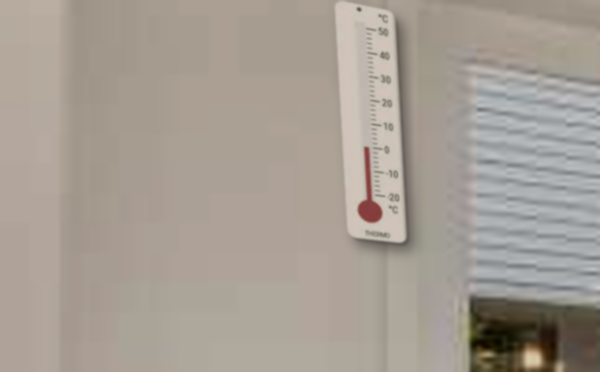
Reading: 0 °C
